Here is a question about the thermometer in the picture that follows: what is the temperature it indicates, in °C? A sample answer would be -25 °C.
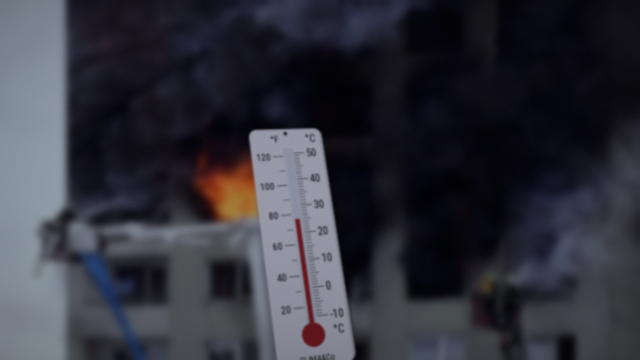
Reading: 25 °C
